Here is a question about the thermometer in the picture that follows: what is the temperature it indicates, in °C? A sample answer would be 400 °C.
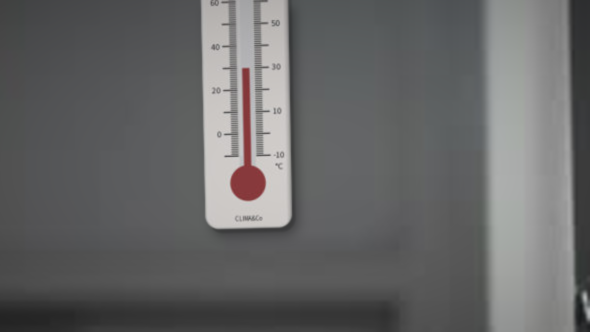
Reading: 30 °C
